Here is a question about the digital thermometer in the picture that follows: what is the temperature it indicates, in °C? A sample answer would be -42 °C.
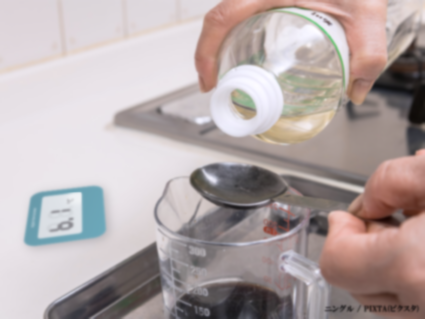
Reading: 6.1 °C
